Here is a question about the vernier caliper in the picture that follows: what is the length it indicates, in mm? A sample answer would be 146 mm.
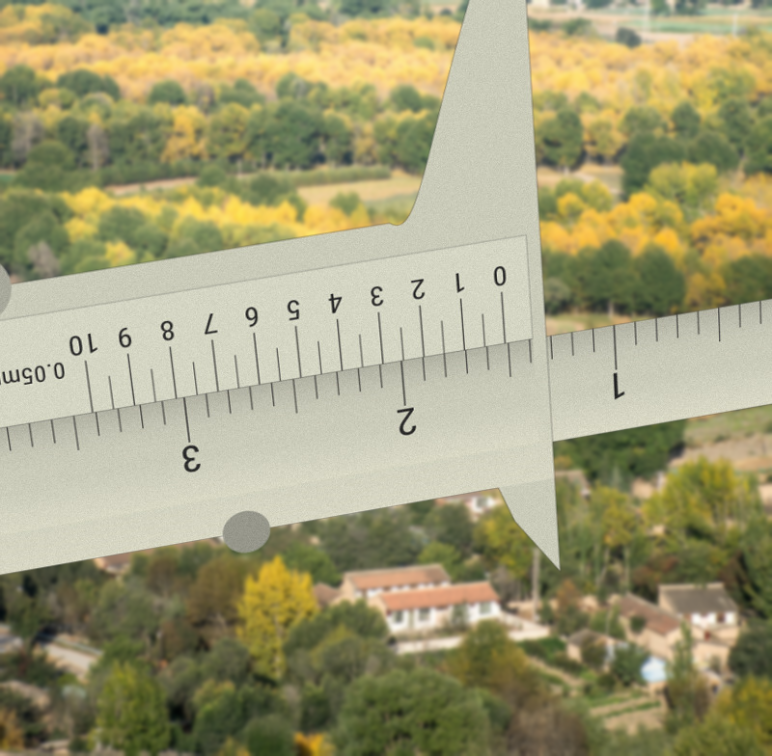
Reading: 15.15 mm
